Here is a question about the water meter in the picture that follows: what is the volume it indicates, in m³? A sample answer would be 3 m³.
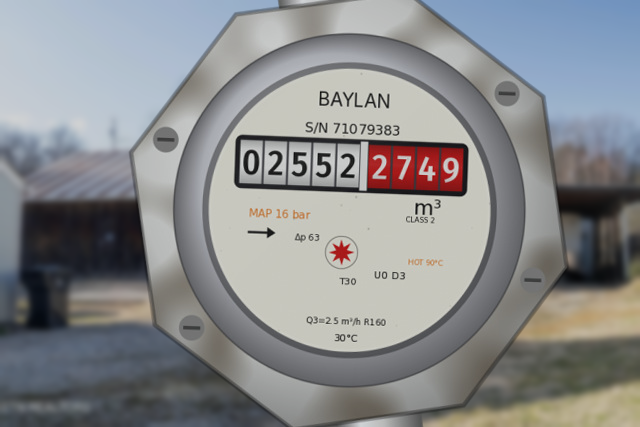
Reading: 2552.2749 m³
